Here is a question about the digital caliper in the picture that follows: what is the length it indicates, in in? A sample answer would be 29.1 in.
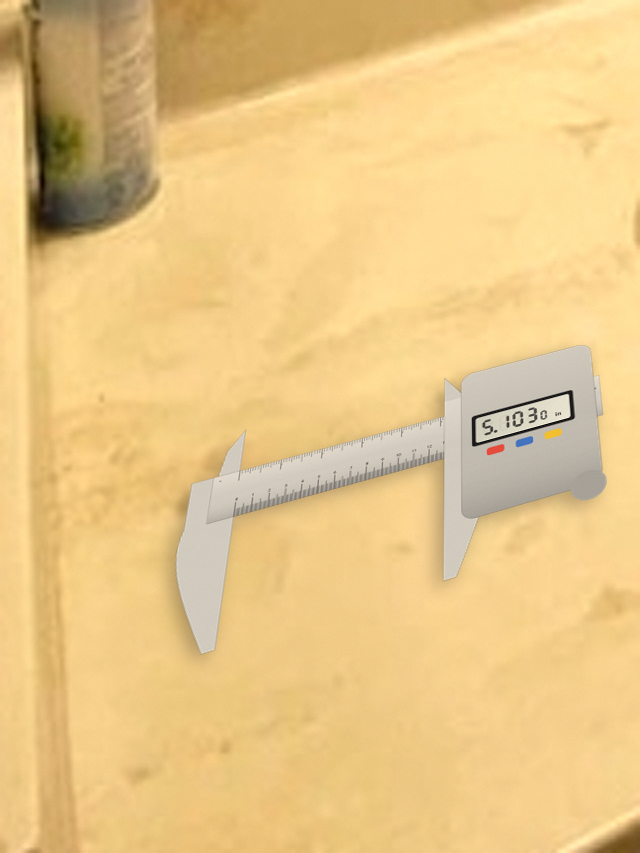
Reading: 5.1030 in
